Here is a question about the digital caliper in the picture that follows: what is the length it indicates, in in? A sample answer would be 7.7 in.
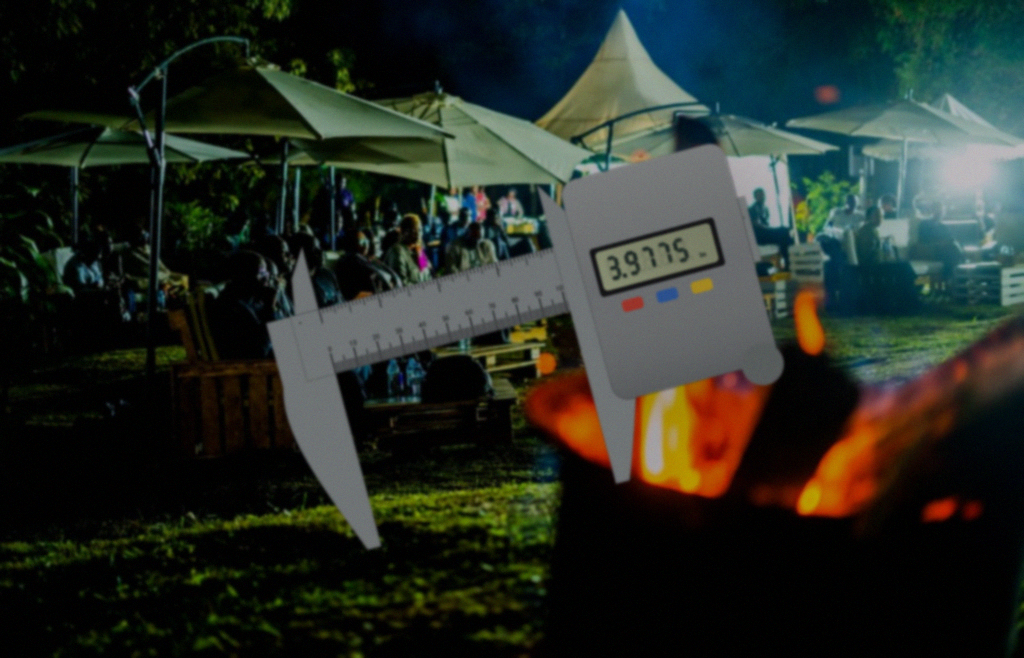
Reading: 3.9775 in
